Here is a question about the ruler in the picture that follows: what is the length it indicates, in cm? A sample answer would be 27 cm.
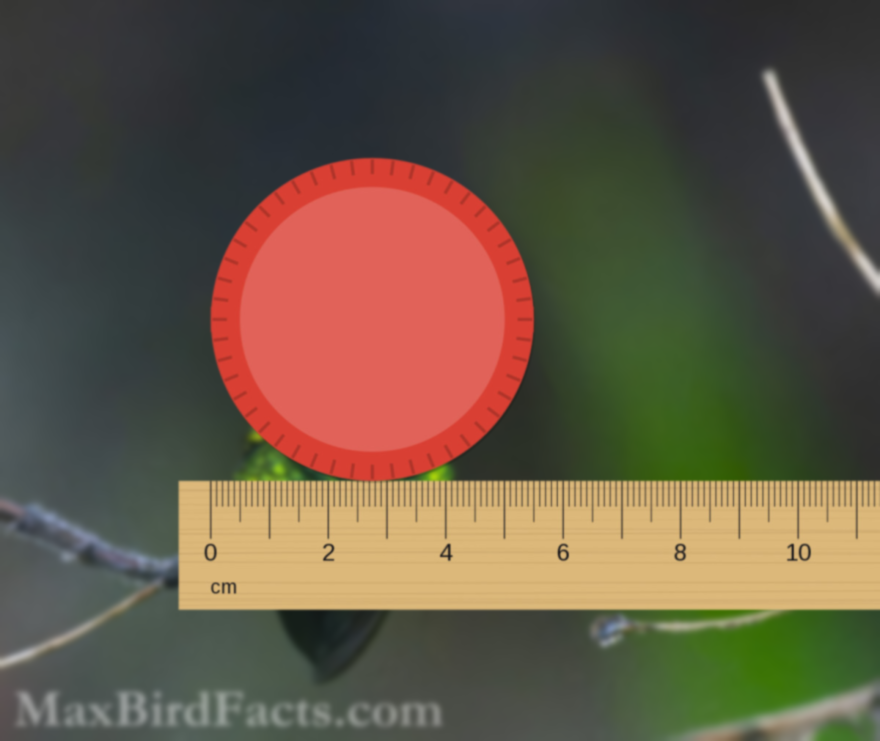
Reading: 5.5 cm
